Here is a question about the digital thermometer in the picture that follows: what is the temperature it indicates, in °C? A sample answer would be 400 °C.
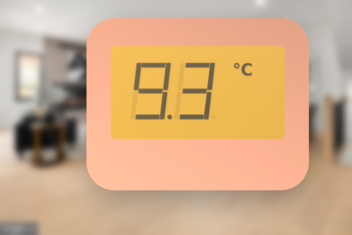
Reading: 9.3 °C
